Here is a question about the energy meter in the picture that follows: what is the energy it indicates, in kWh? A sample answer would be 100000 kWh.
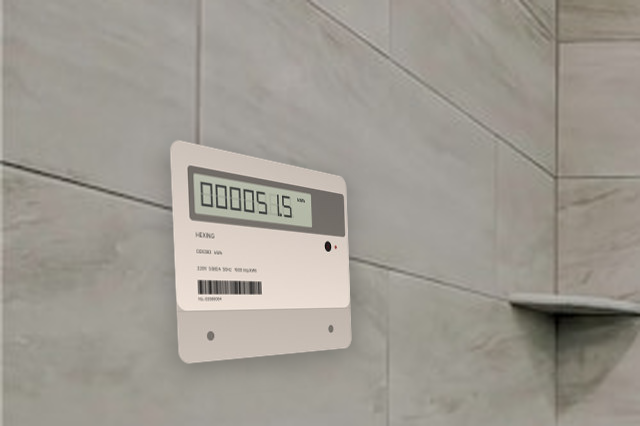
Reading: 51.5 kWh
